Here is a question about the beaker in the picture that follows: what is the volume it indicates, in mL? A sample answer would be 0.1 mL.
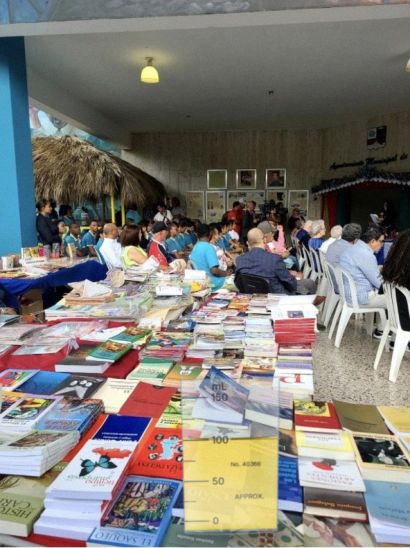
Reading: 100 mL
